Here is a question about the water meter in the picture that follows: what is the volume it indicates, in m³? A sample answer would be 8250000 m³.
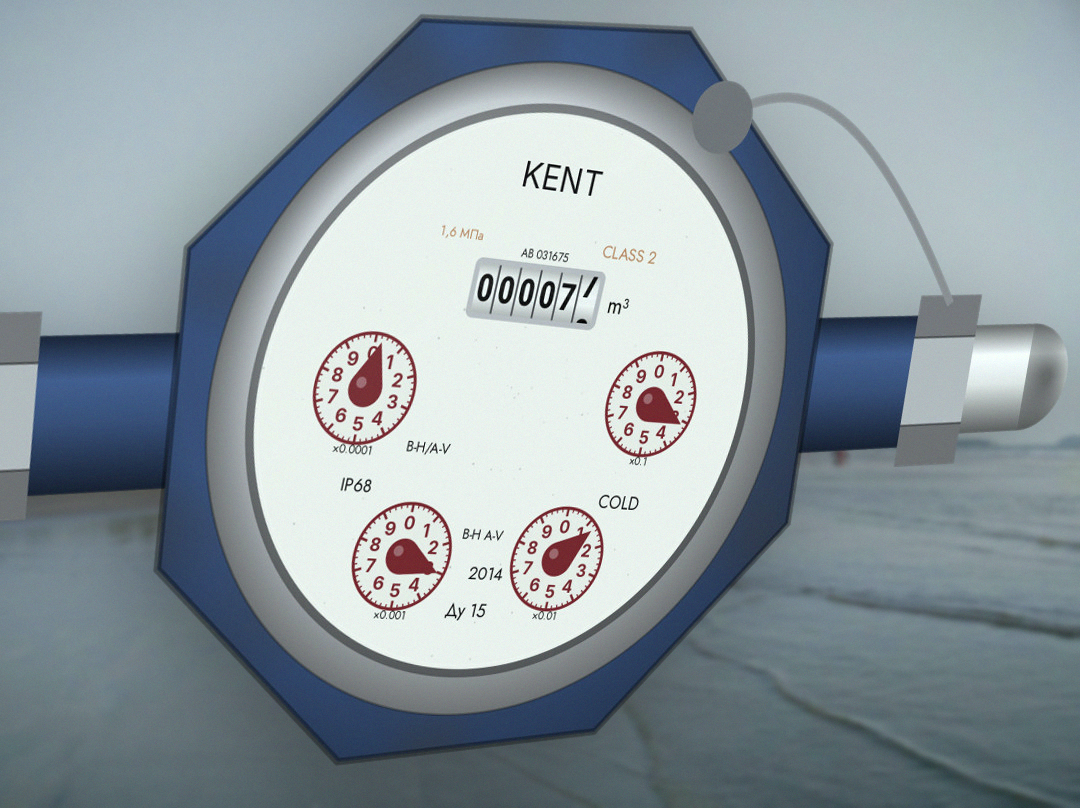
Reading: 77.3130 m³
